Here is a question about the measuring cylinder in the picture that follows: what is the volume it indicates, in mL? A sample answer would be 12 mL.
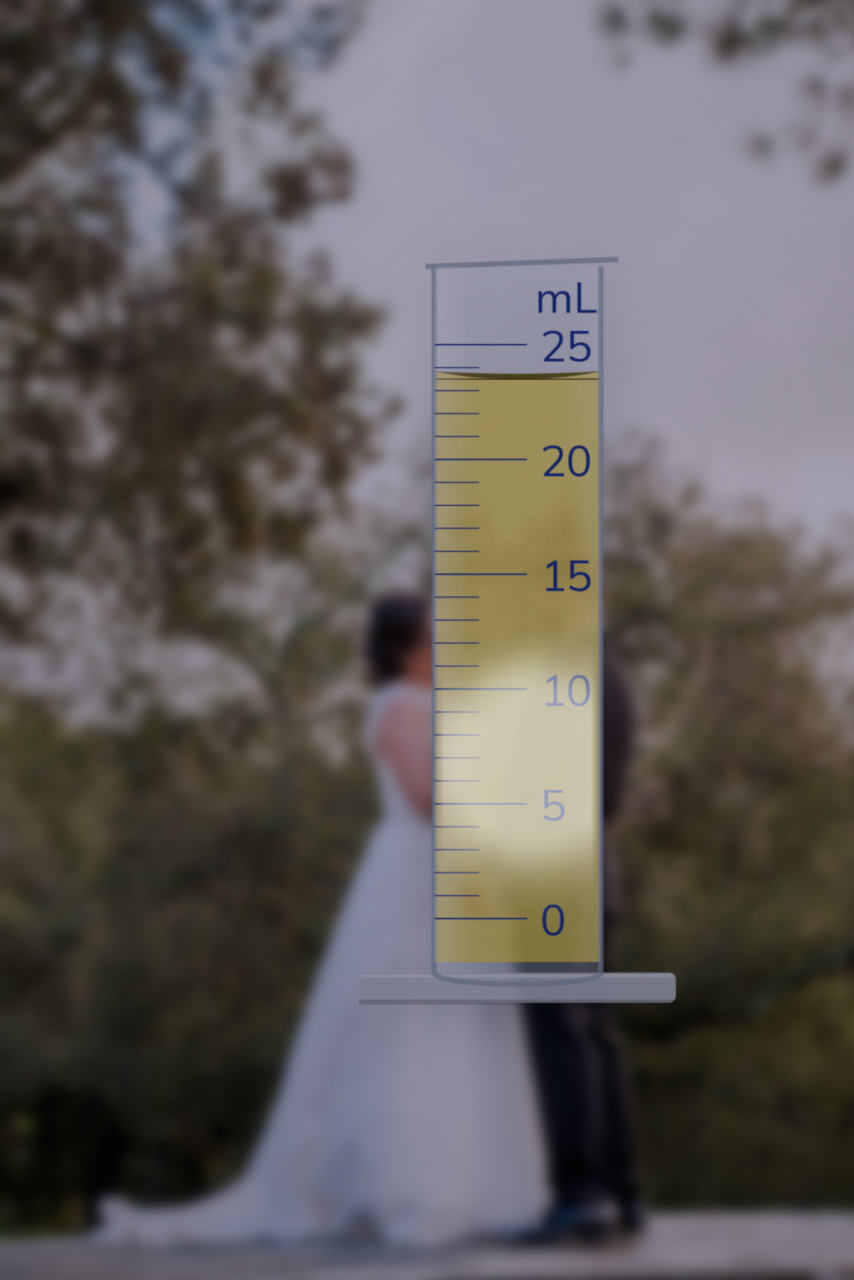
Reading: 23.5 mL
